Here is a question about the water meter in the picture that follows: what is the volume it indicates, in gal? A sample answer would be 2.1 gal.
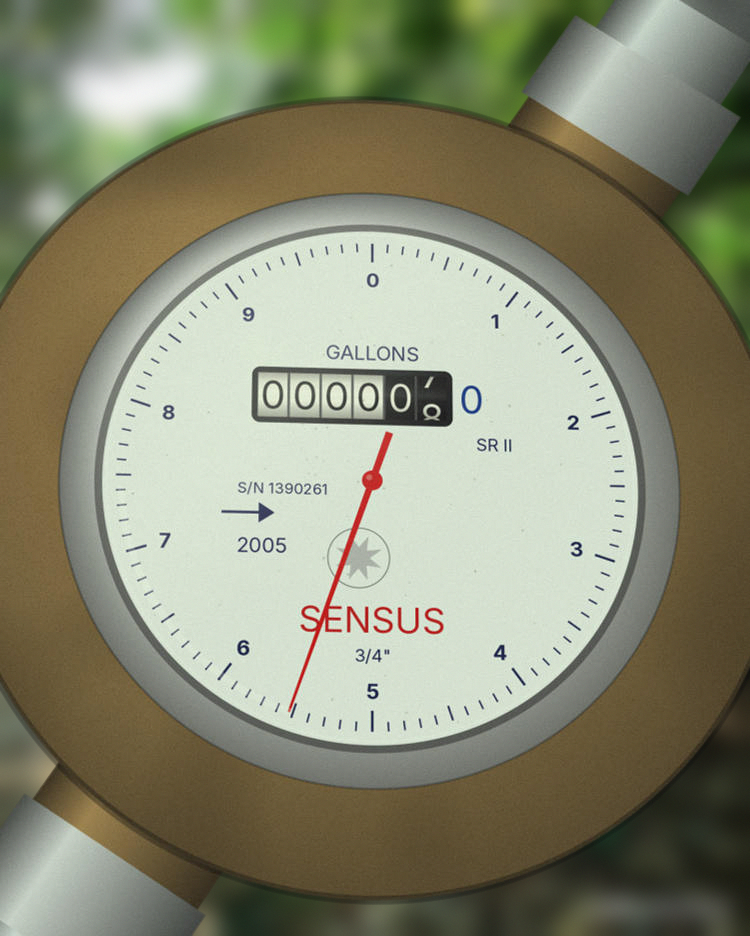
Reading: 75.5 gal
